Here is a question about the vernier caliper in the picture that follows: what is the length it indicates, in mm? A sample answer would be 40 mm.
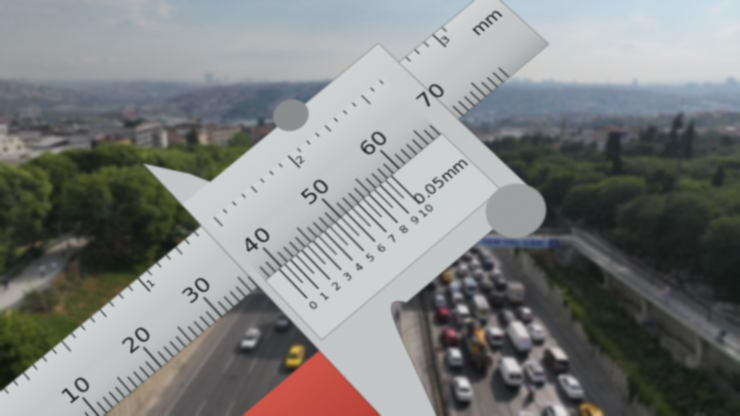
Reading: 39.6 mm
